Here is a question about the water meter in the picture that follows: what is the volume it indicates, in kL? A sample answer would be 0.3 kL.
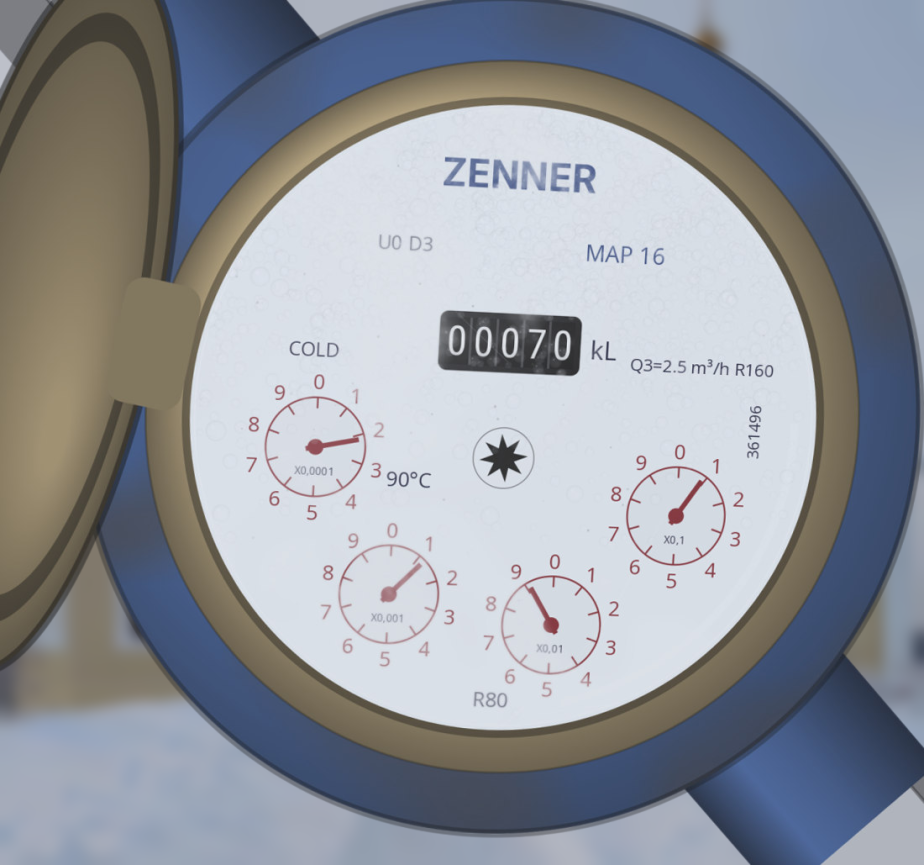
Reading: 70.0912 kL
